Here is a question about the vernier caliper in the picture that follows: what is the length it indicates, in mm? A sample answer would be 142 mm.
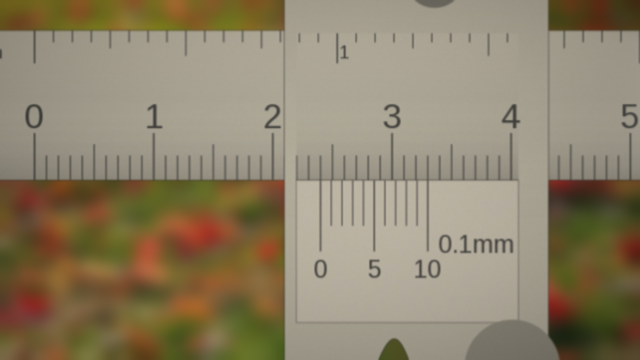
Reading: 24.0 mm
